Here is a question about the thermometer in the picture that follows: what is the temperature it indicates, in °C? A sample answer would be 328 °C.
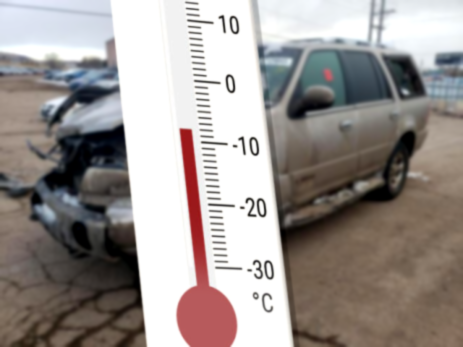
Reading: -8 °C
